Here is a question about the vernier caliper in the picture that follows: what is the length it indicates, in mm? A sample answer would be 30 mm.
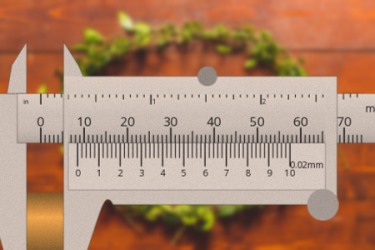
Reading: 8.5 mm
